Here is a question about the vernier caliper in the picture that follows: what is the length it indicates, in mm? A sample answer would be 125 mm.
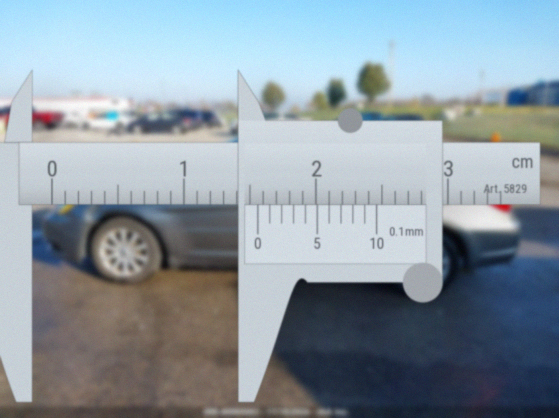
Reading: 15.6 mm
